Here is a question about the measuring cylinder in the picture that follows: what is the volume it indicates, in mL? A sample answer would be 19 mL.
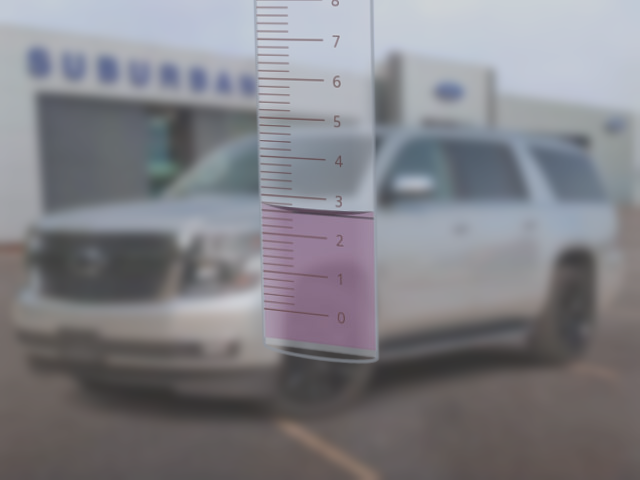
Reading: 2.6 mL
